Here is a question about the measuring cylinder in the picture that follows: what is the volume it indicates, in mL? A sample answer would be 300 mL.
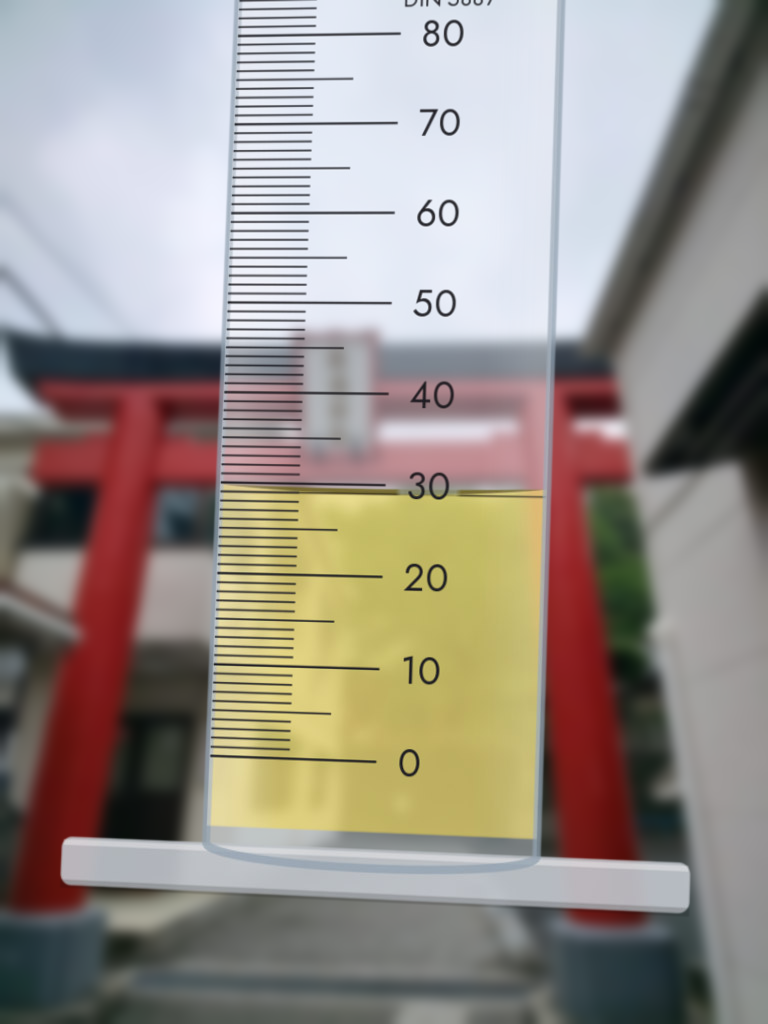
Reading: 29 mL
